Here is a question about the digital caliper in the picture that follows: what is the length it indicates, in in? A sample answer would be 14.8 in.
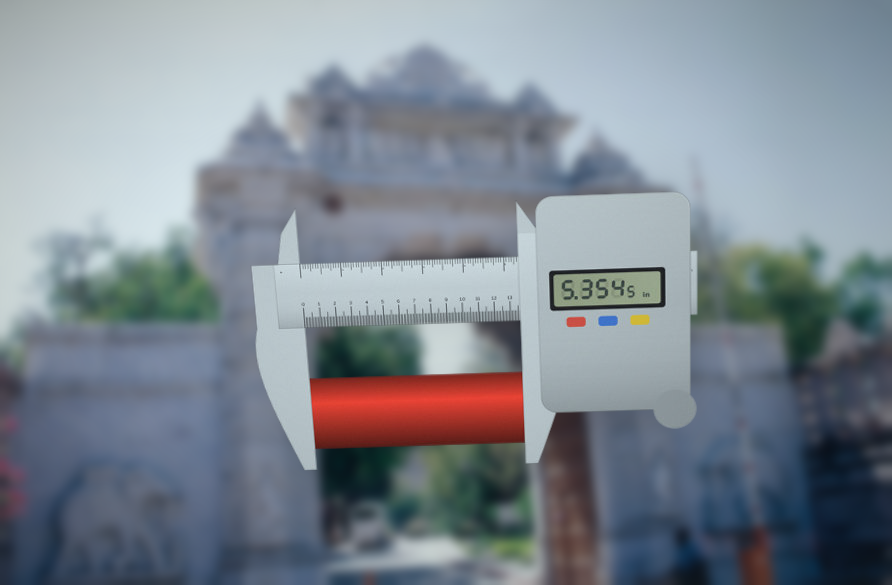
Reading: 5.3545 in
